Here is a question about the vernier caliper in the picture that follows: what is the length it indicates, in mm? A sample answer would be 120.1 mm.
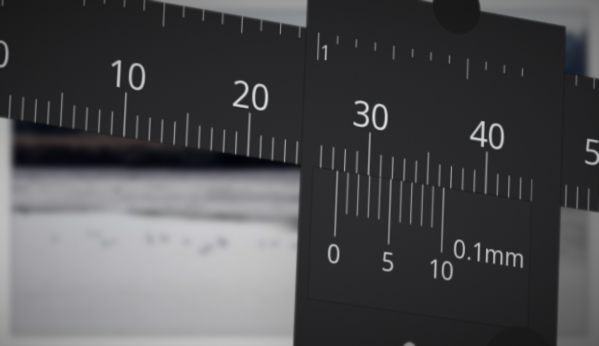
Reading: 27.4 mm
